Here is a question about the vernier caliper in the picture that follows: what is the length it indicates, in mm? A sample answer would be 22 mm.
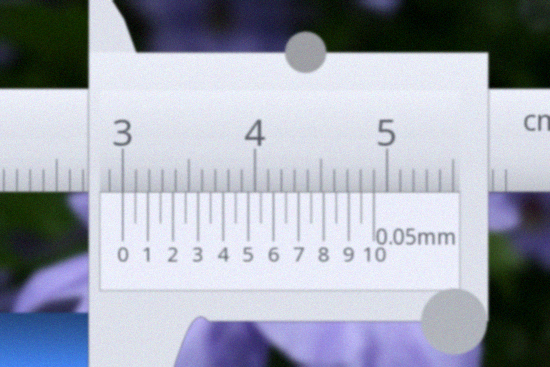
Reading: 30.0 mm
